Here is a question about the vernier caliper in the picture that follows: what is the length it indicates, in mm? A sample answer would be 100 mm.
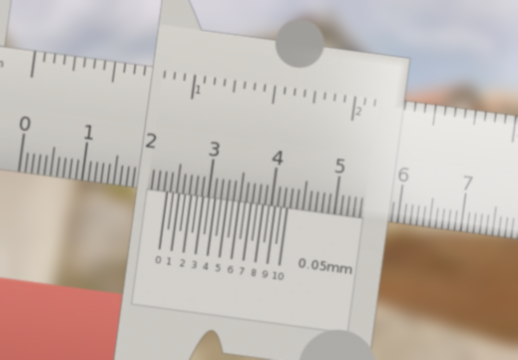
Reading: 23.5 mm
